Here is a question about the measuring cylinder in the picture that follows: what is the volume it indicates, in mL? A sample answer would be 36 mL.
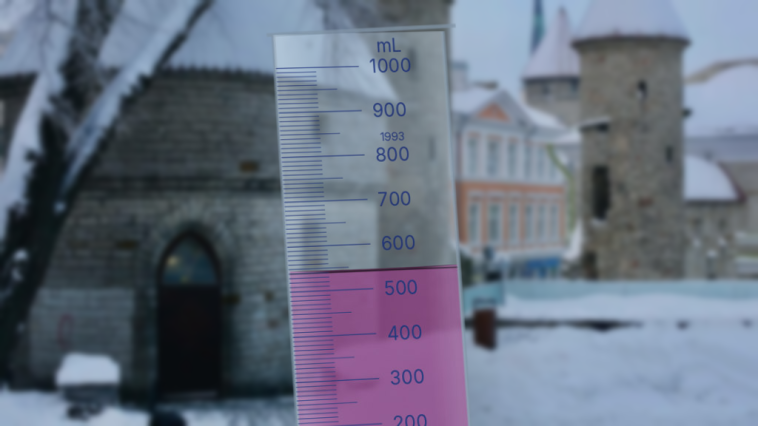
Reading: 540 mL
